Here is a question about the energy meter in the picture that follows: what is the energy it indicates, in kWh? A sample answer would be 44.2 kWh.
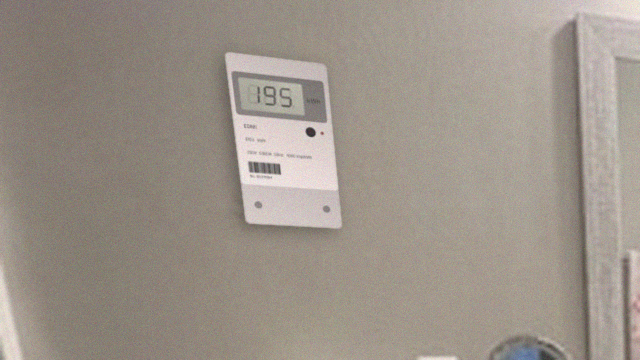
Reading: 195 kWh
